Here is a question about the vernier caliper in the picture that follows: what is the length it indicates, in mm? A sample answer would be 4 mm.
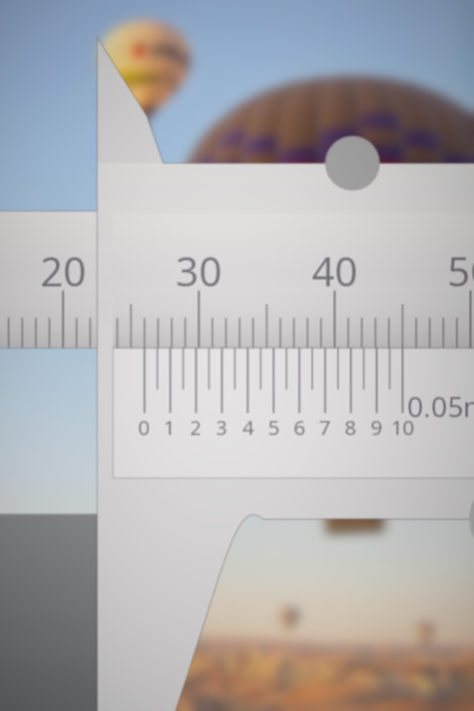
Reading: 26.0 mm
